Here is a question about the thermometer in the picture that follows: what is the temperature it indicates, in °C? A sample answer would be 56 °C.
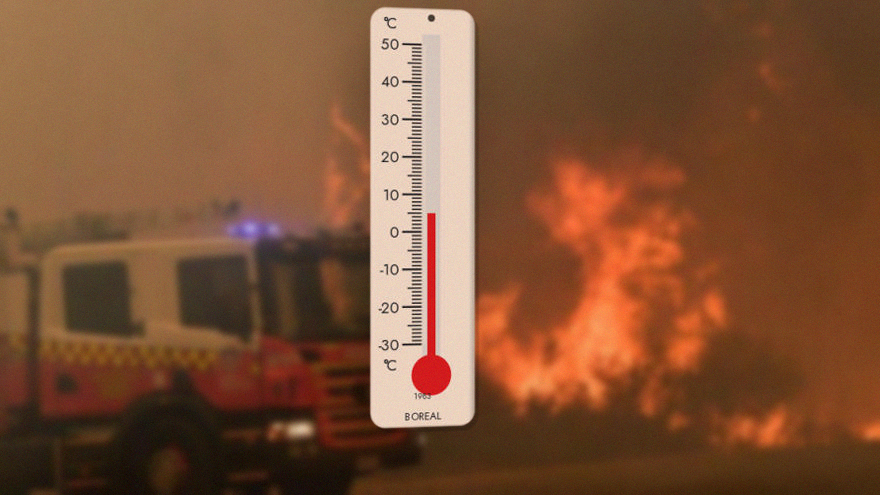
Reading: 5 °C
